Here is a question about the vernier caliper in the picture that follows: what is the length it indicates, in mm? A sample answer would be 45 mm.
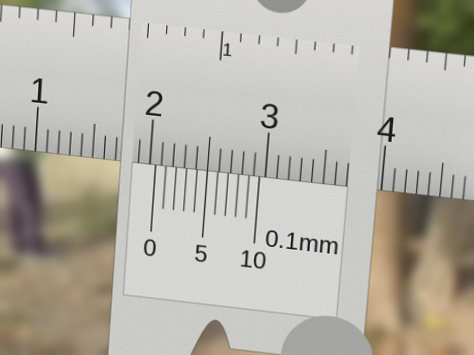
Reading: 20.5 mm
